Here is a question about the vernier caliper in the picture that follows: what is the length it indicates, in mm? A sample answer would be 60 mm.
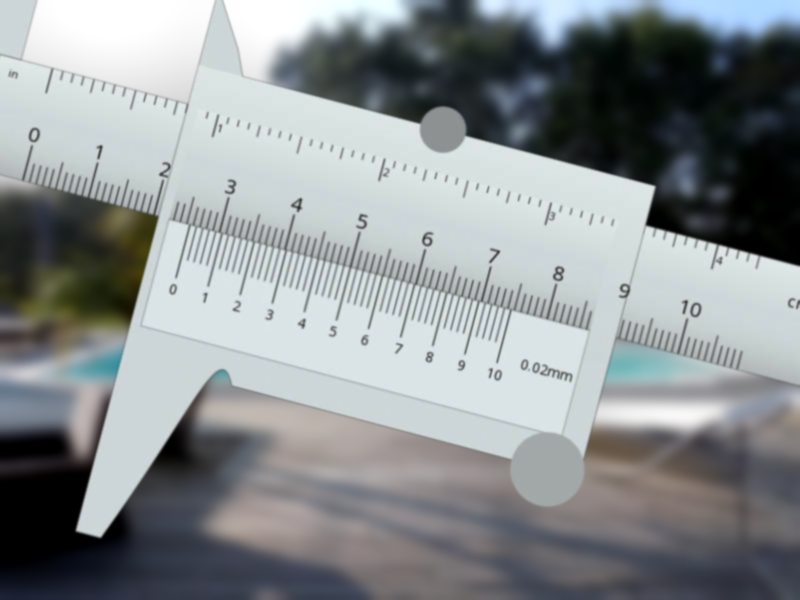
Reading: 25.5 mm
